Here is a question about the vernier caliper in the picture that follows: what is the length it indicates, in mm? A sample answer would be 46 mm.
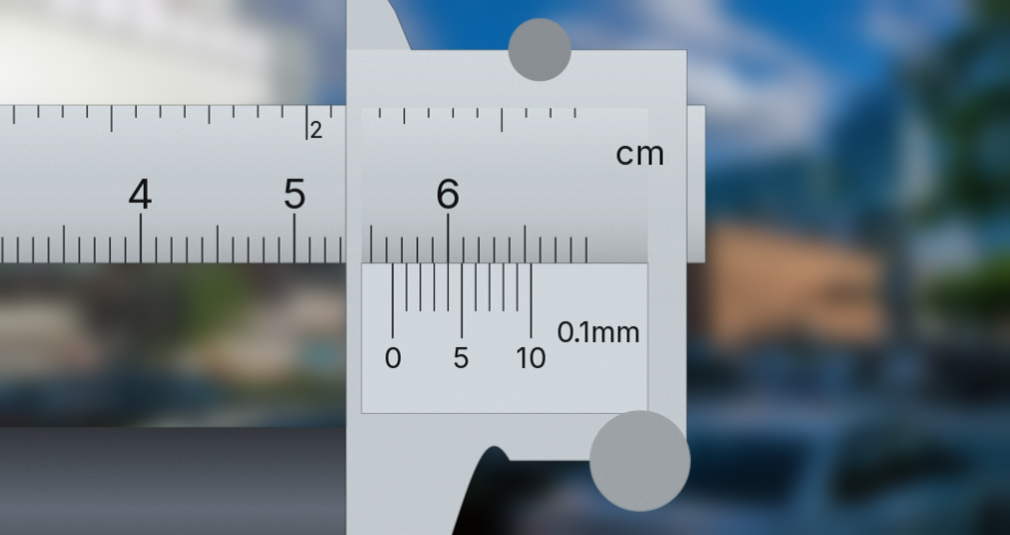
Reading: 56.4 mm
